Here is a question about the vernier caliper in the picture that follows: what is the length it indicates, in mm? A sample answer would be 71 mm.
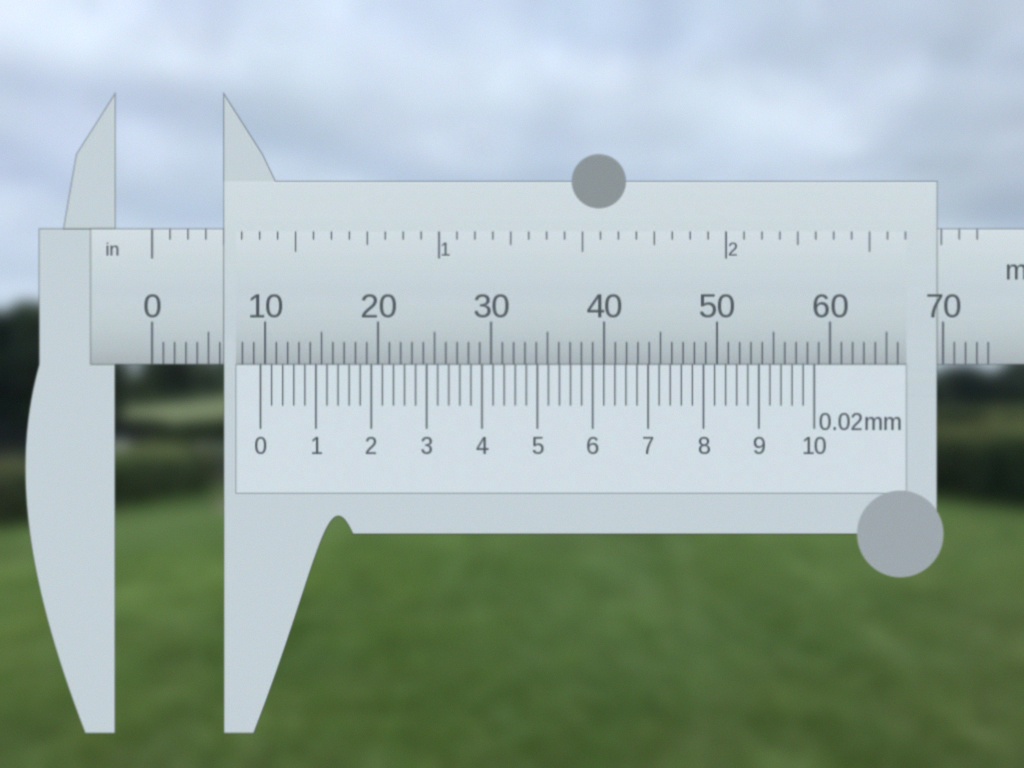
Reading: 9.6 mm
